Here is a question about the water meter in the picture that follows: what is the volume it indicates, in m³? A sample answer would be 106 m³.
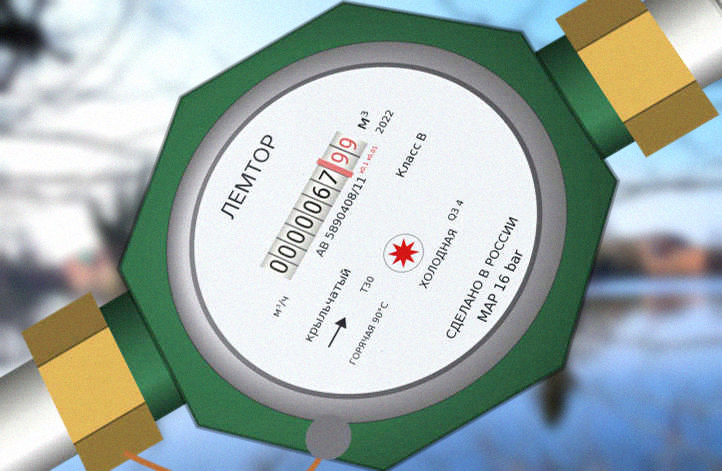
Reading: 67.99 m³
